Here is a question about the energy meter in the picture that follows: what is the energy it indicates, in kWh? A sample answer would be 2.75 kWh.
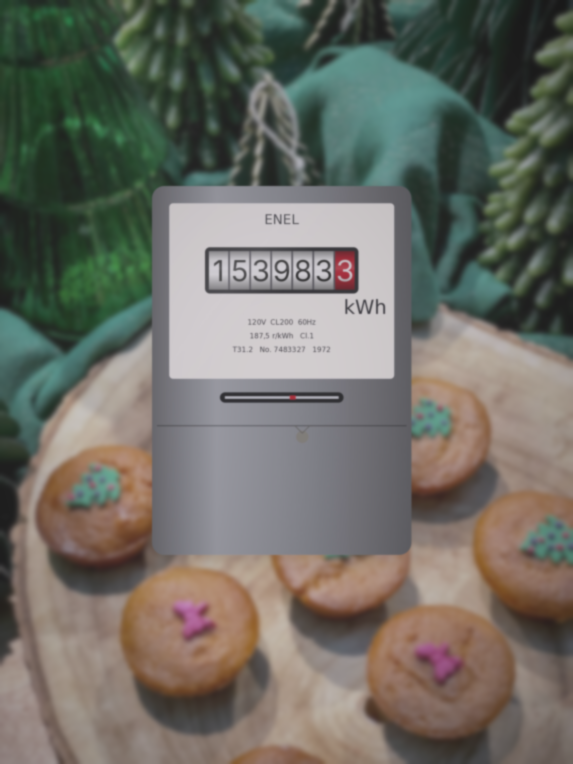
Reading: 153983.3 kWh
